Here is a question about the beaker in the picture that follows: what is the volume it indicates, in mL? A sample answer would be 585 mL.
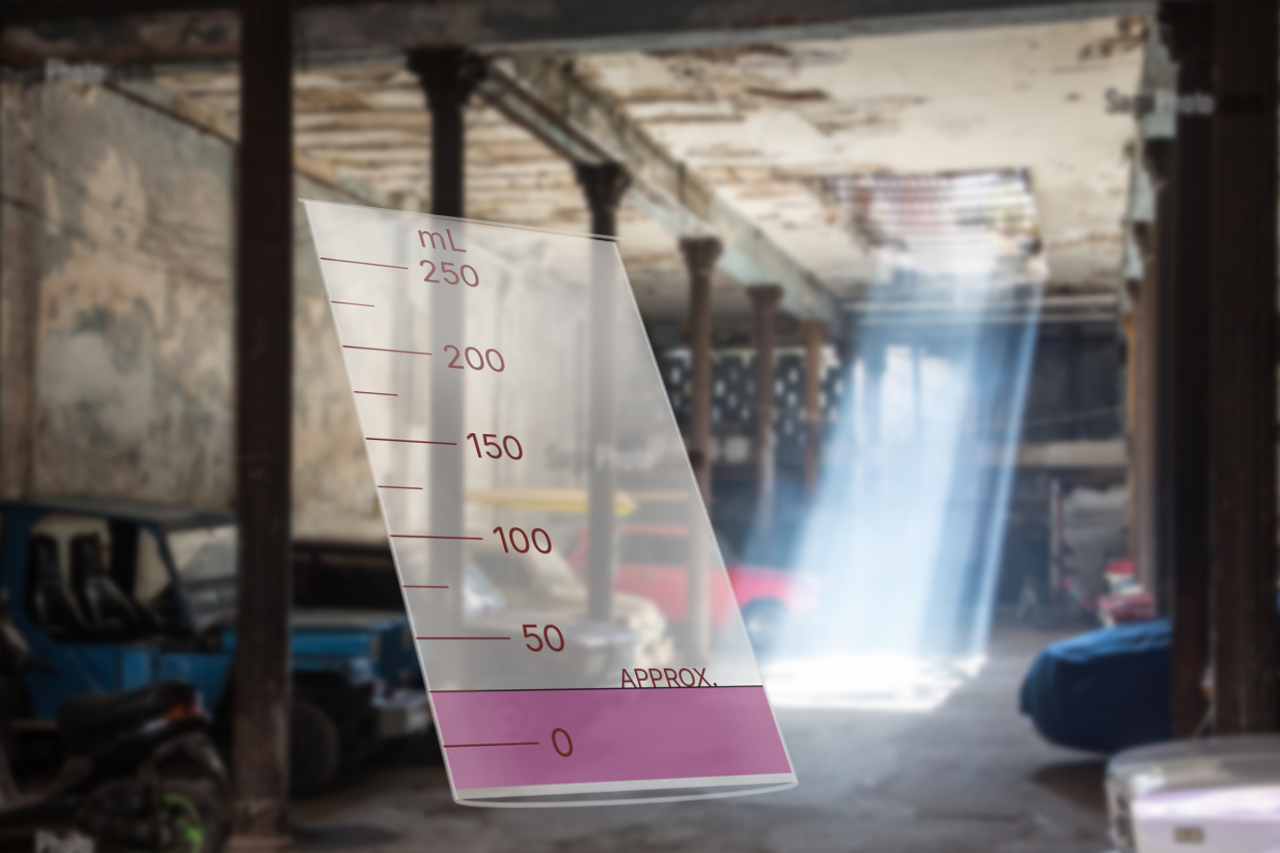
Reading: 25 mL
